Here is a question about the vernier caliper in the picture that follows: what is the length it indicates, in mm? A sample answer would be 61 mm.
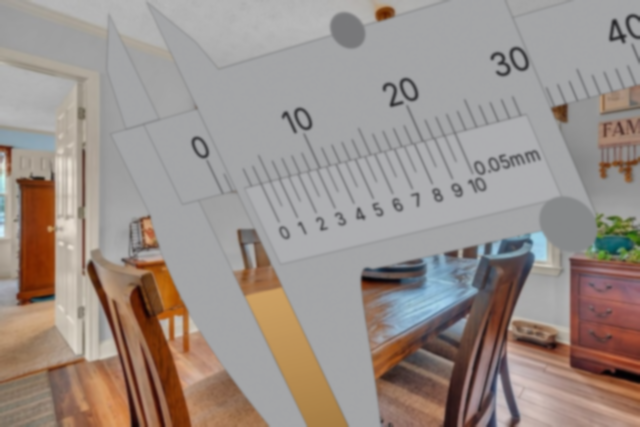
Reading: 4.0 mm
